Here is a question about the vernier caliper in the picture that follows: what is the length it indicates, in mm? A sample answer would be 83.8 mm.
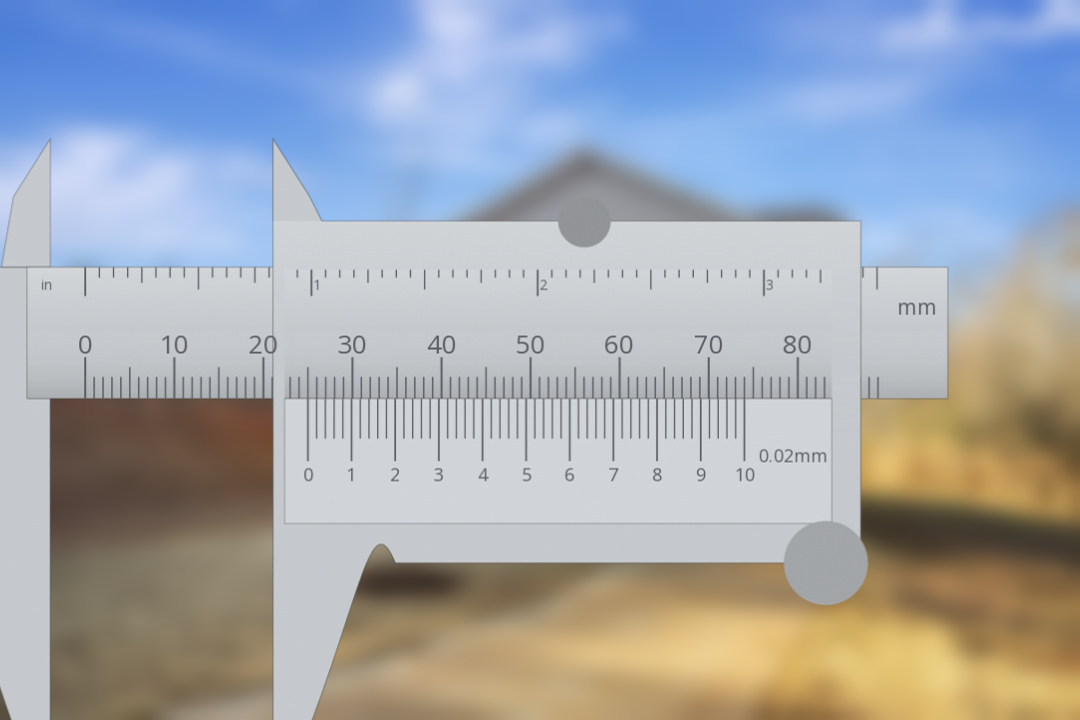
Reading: 25.0 mm
